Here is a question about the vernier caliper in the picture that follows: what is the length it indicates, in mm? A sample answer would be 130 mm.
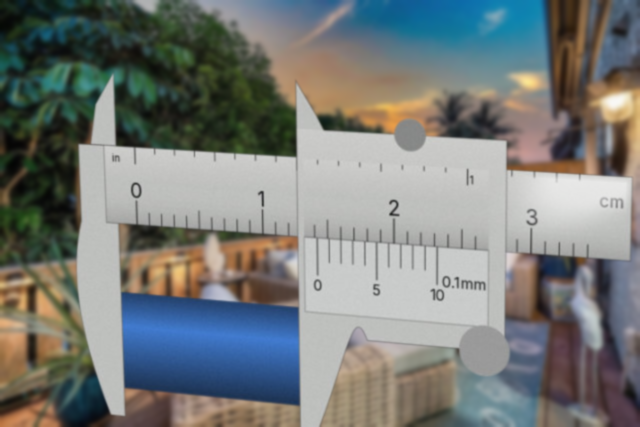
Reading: 14.2 mm
